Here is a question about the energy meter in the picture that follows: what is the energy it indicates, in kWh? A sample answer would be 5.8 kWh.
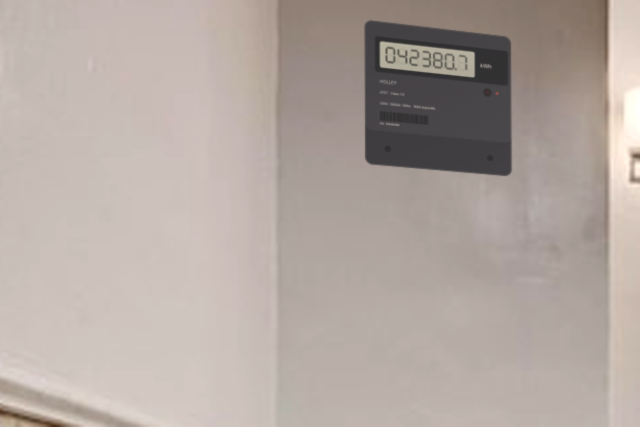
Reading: 42380.7 kWh
